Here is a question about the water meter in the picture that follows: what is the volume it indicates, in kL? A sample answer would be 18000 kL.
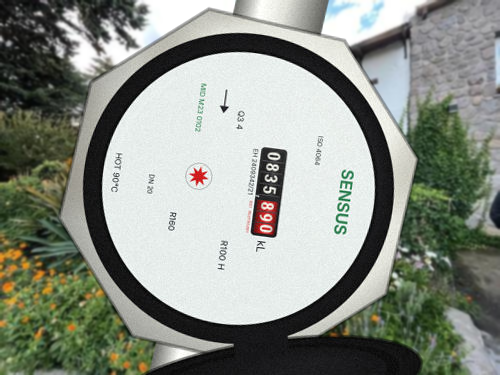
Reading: 835.890 kL
